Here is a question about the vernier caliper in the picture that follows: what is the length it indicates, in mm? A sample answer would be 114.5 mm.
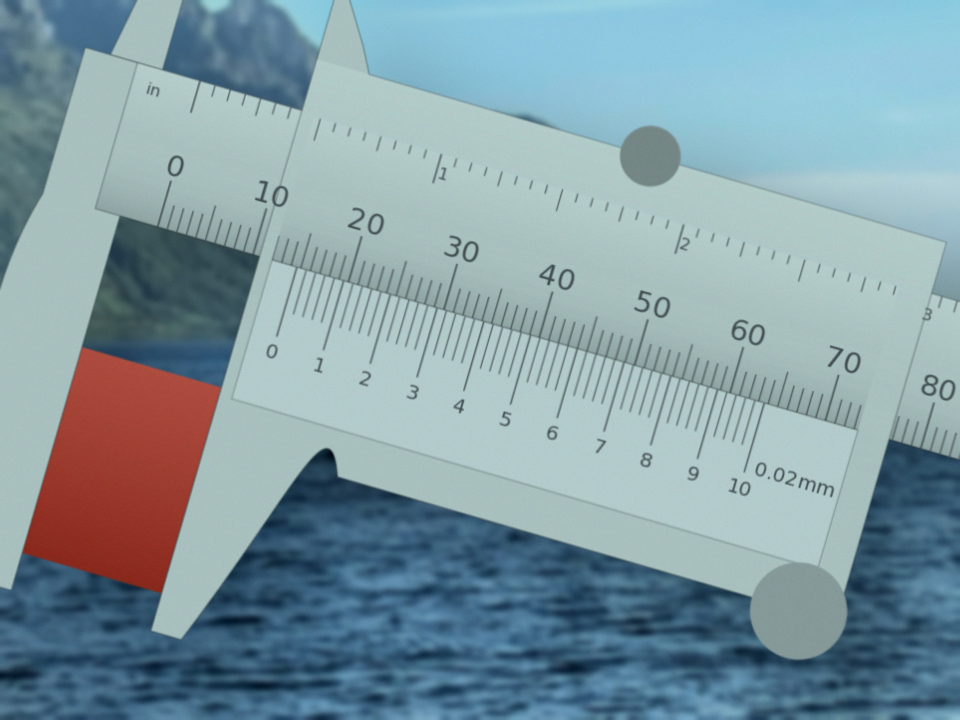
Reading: 14.6 mm
